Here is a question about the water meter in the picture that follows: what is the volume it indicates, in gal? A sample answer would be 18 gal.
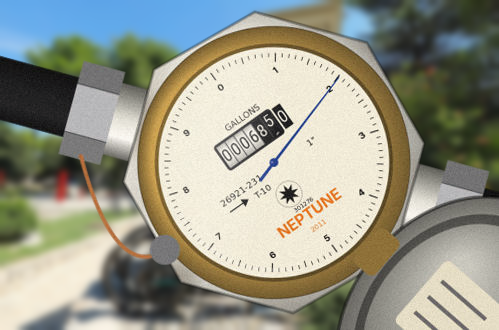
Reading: 6852.0 gal
